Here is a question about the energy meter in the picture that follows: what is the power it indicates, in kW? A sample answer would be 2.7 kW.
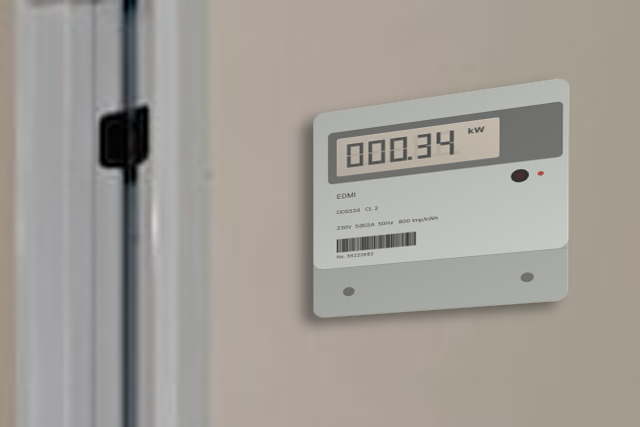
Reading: 0.34 kW
